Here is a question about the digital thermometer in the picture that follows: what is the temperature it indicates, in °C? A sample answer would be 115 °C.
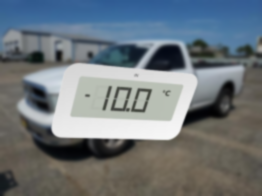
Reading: -10.0 °C
